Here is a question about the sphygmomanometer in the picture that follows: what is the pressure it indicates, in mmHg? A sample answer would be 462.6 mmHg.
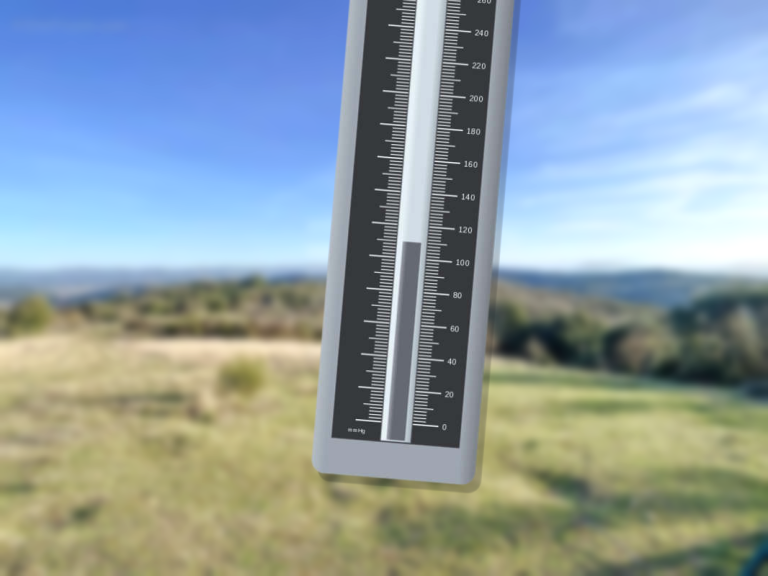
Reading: 110 mmHg
